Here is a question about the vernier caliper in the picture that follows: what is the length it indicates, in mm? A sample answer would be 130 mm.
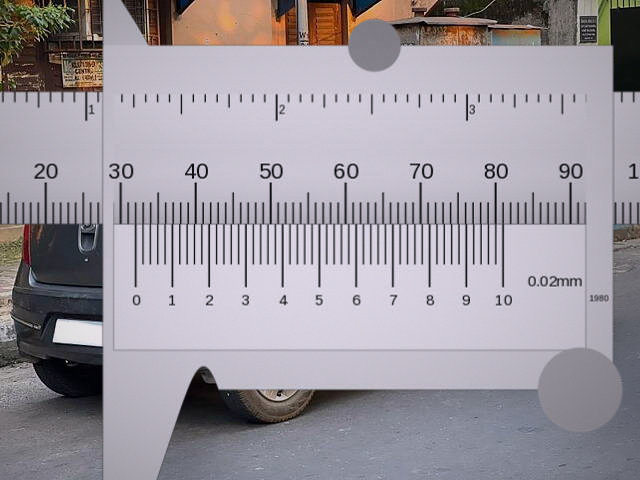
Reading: 32.0 mm
